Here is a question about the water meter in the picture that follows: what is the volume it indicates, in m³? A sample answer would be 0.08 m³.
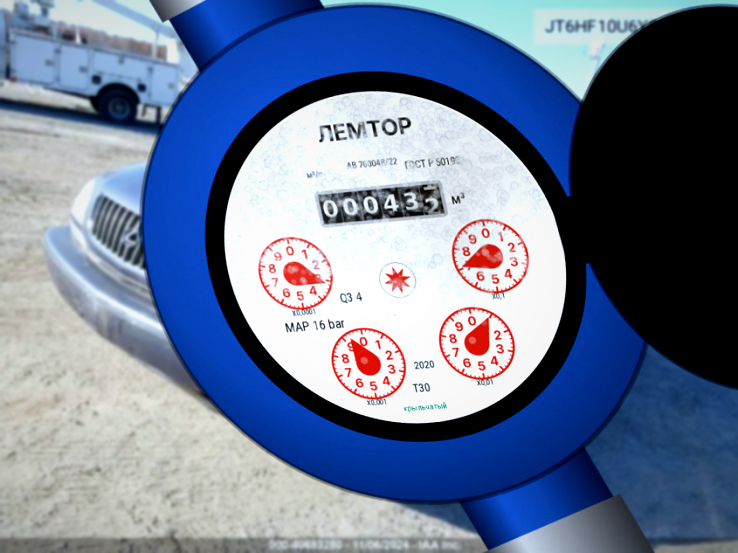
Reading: 431.7093 m³
